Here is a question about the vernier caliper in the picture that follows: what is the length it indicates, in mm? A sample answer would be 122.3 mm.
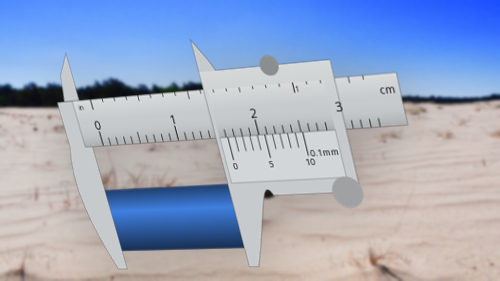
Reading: 16.2 mm
